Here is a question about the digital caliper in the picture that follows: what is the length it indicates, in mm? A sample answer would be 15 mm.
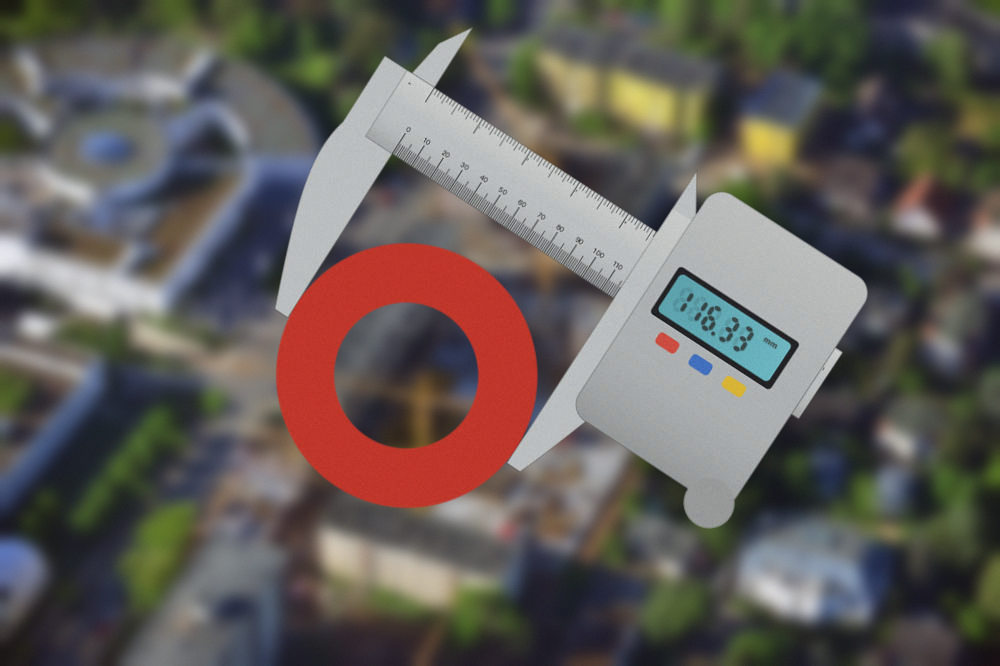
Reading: 116.33 mm
